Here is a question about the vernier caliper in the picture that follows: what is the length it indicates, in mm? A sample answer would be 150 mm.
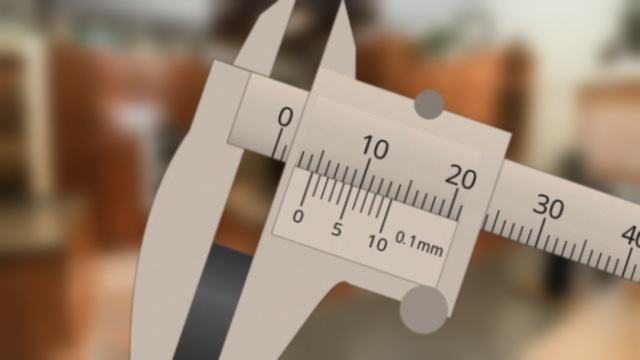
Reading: 4.6 mm
